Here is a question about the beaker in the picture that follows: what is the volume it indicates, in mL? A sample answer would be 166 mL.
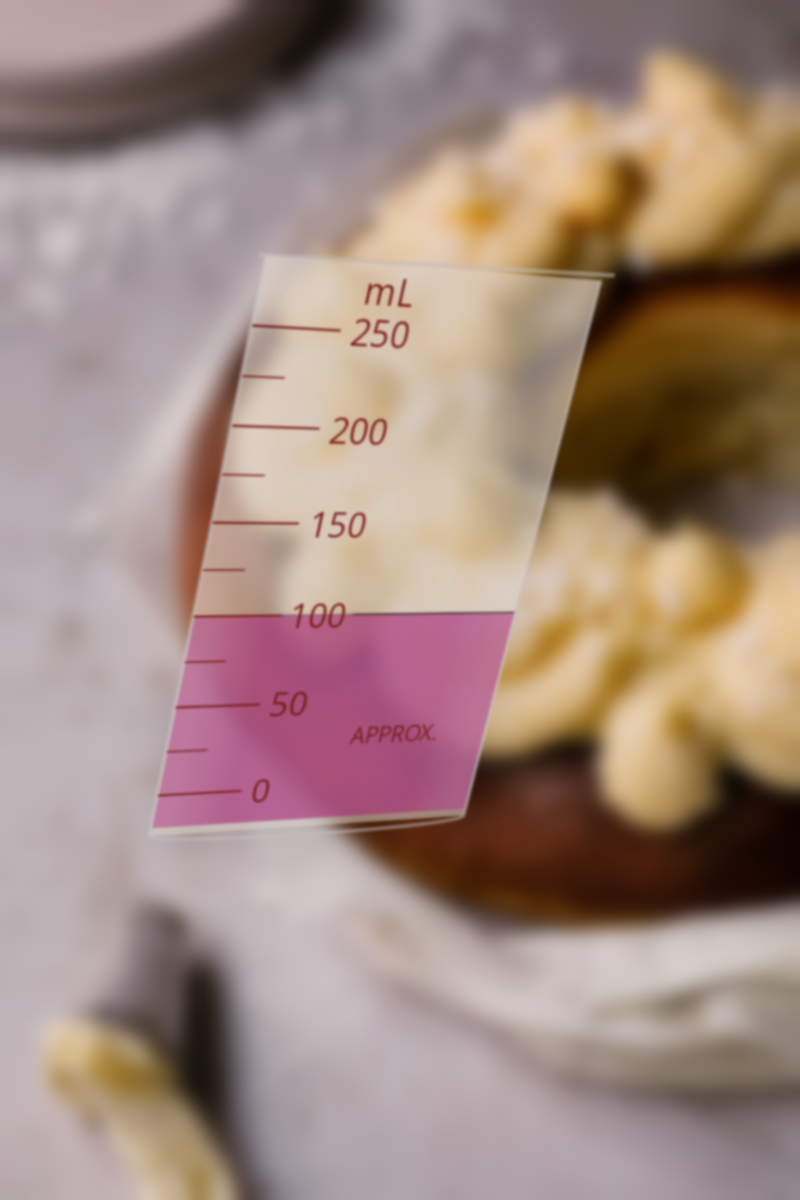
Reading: 100 mL
